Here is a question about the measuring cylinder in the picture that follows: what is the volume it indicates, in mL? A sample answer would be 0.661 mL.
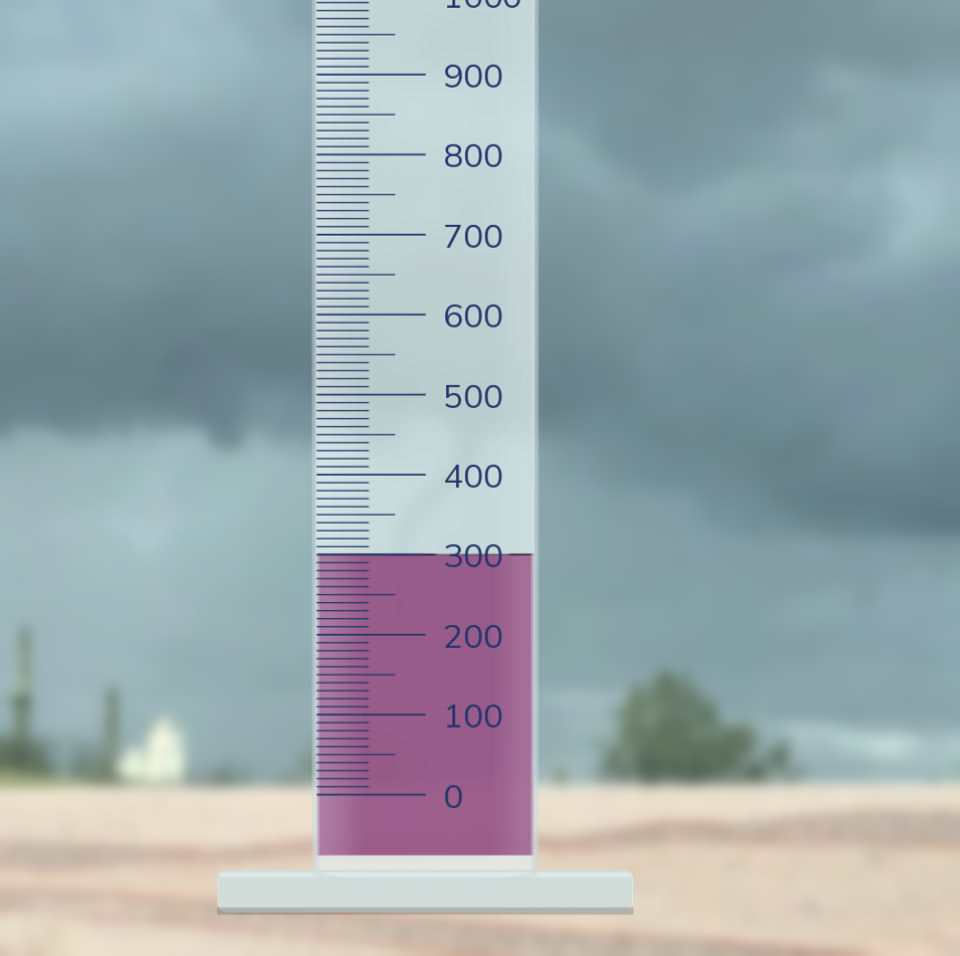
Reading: 300 mL
